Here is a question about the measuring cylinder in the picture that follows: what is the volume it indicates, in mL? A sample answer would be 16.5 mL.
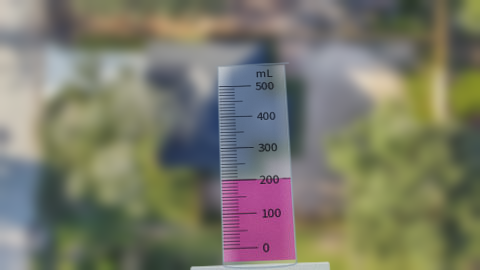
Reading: 200 mL
